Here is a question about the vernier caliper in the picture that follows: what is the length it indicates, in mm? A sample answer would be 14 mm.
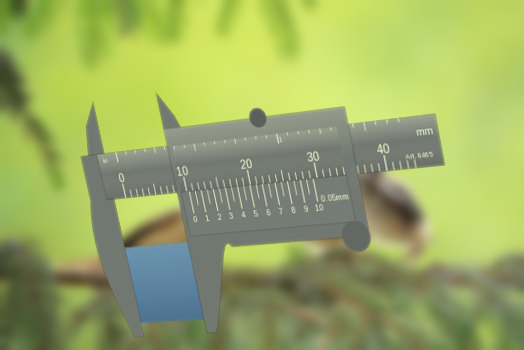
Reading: 10.4 mm
